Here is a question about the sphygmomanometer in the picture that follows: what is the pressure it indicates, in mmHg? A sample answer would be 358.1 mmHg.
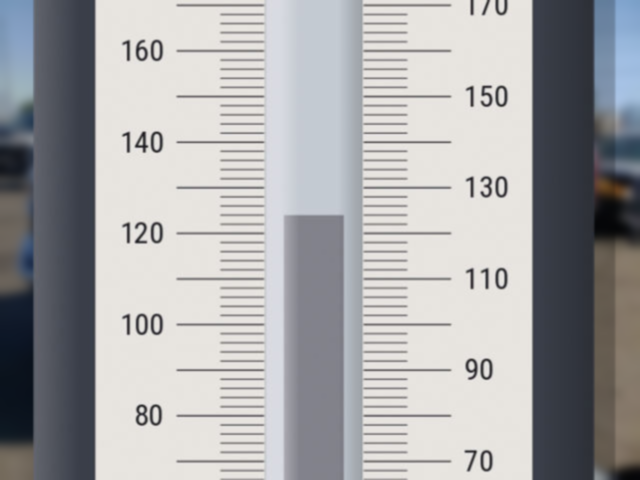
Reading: 124 mmHg
